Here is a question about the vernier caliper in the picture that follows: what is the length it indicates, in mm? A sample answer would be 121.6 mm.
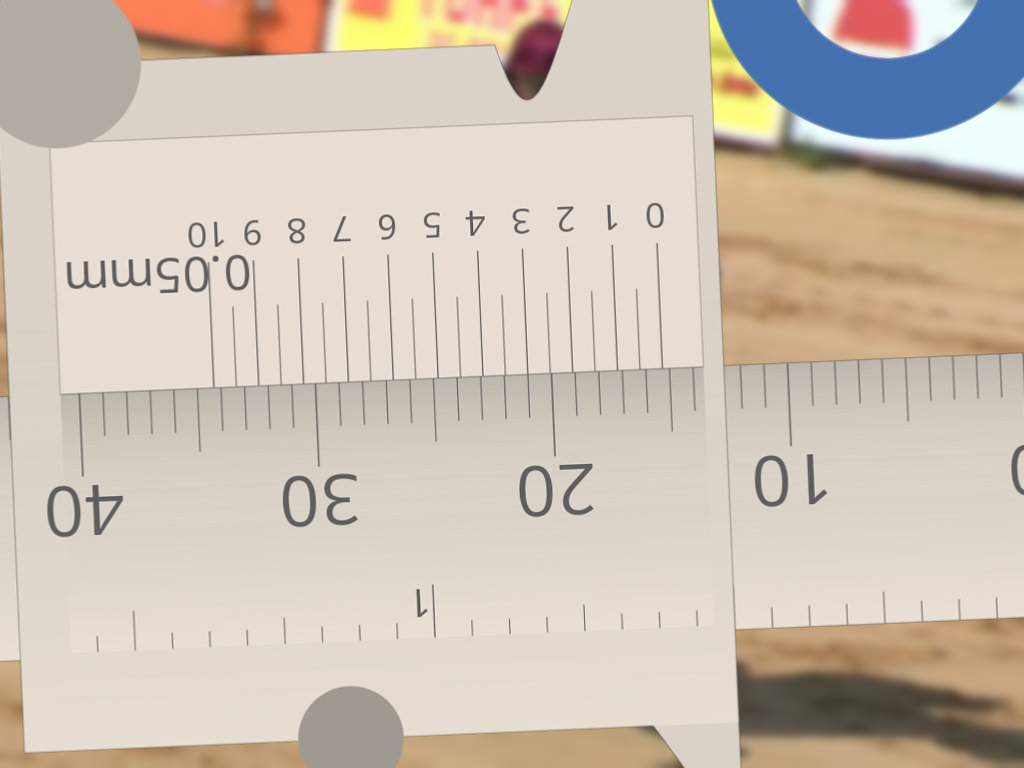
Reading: 15.30 mm
